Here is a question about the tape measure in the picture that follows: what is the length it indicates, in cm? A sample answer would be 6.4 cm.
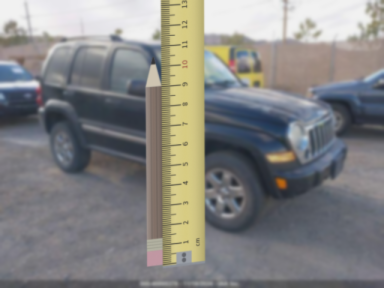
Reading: 10.5 cm
